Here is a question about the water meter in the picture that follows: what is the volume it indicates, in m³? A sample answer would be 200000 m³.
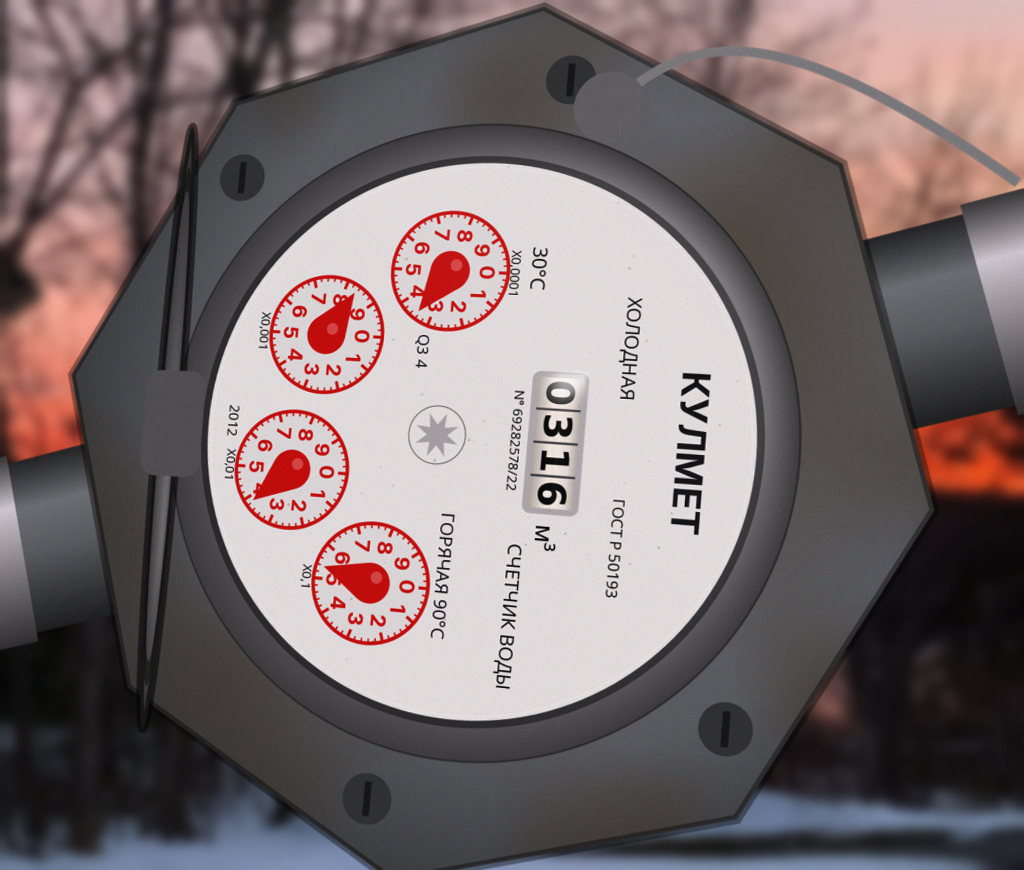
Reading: 316.5383 m³
